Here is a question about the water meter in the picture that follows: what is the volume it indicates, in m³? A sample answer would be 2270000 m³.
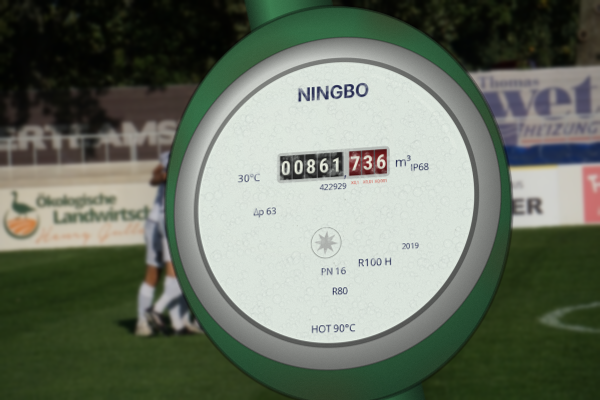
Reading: 861.736 m³
